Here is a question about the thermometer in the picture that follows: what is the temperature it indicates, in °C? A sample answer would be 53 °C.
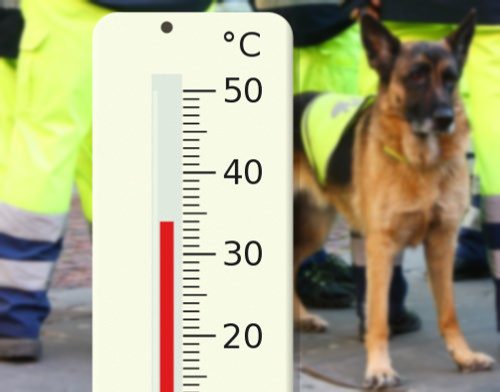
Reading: 34 °C
